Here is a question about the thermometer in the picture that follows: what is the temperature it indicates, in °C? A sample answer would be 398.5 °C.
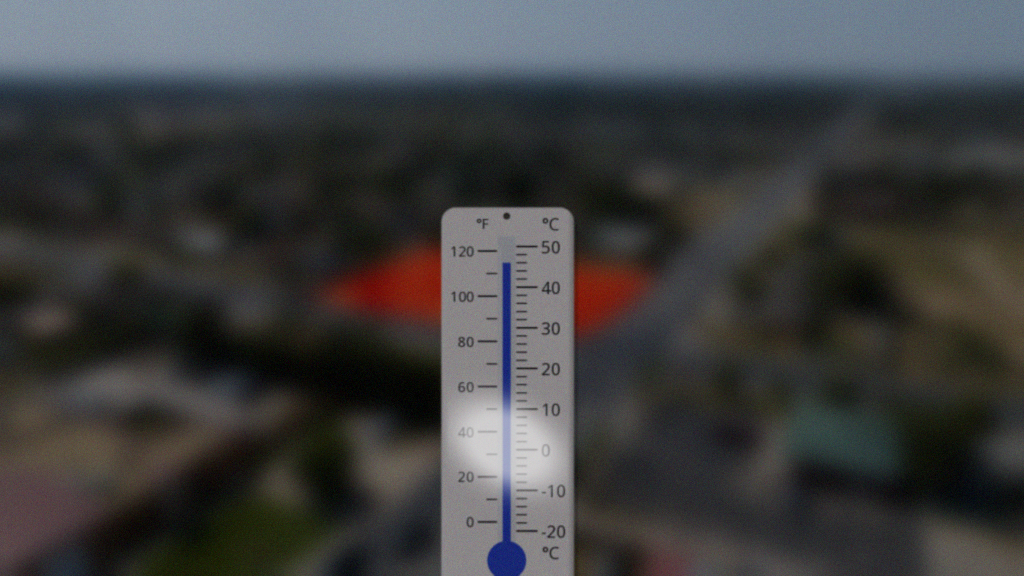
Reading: 46 °C
